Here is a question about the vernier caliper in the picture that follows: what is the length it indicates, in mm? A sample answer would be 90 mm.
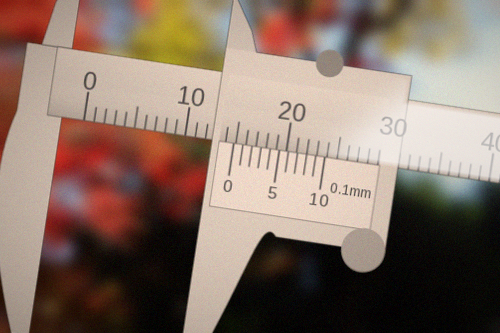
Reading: 14.8 mm
